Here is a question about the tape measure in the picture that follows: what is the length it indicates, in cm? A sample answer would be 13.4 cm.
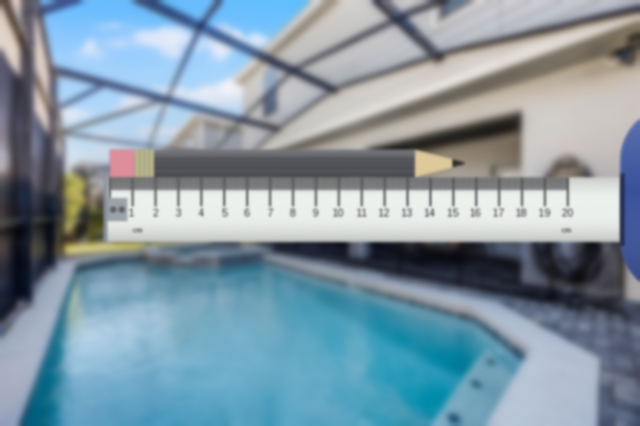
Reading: 15.5 cm
